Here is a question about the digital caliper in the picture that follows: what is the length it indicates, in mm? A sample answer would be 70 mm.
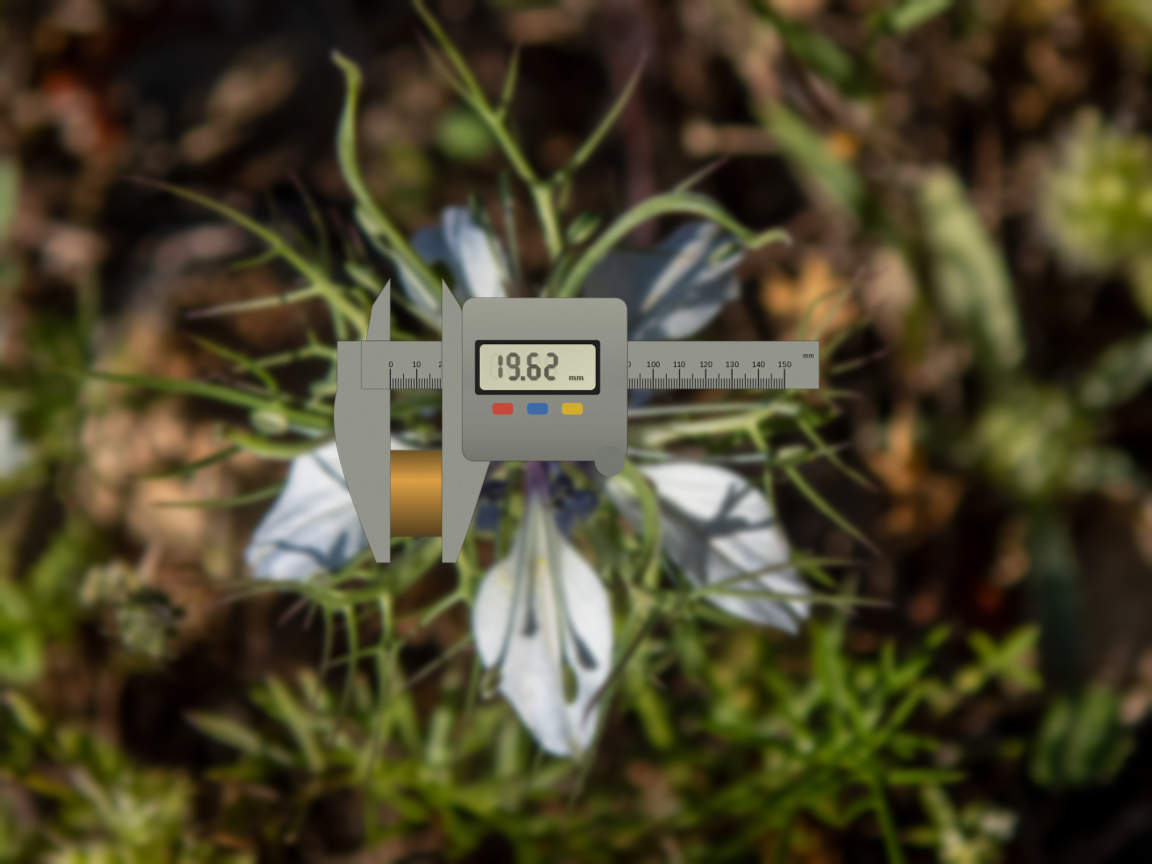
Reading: 19.62 mm
